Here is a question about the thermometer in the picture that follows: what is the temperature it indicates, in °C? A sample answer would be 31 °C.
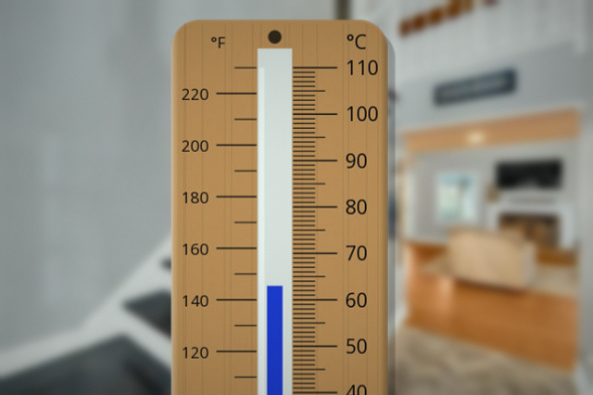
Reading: 63 °C
